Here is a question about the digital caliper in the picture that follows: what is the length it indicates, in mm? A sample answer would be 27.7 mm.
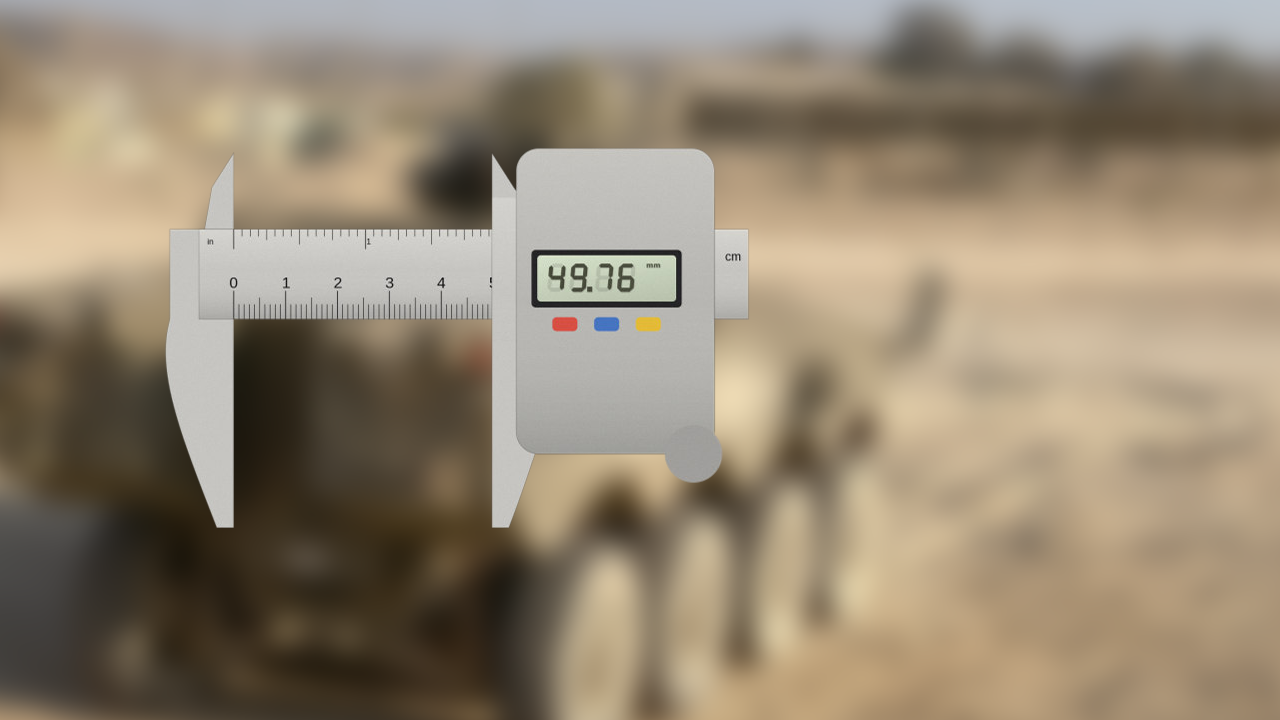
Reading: 49.76 mm
